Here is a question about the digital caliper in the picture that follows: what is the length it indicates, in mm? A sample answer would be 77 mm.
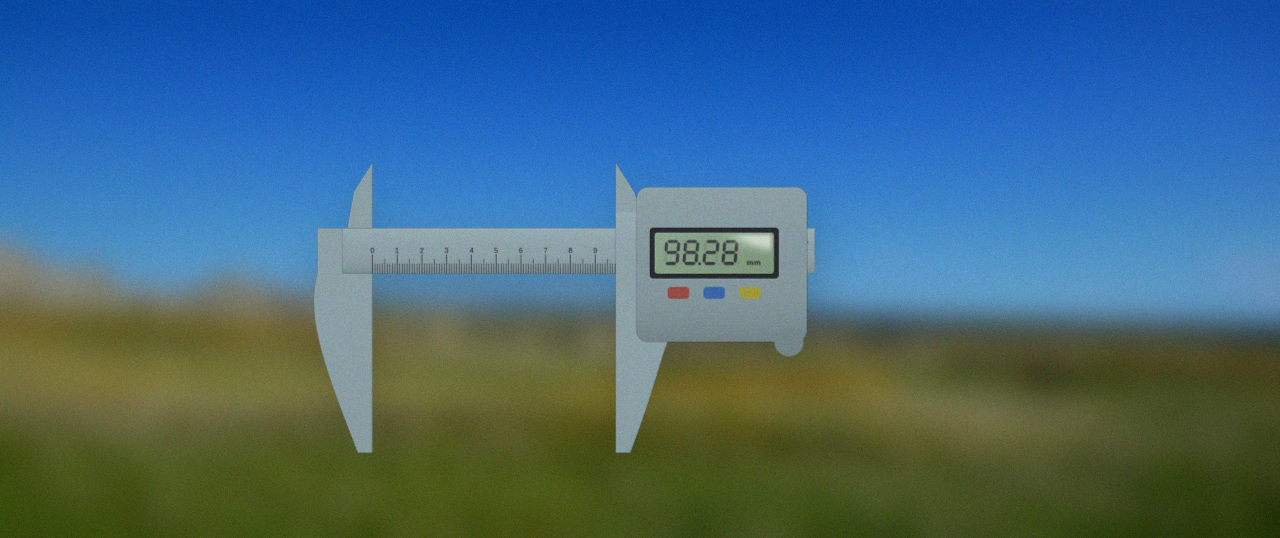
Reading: 98.28 mm
